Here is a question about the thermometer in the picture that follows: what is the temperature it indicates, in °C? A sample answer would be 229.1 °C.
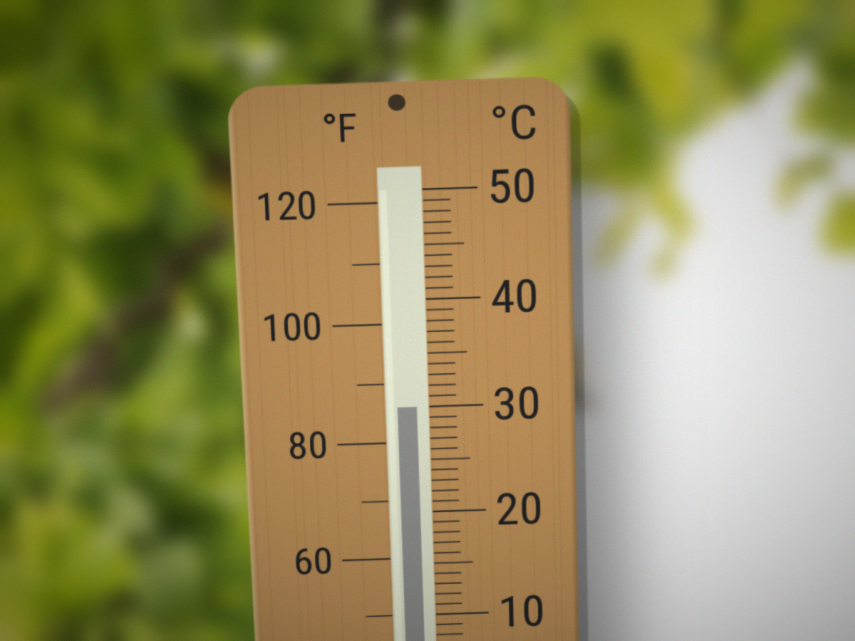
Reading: 30 °C
